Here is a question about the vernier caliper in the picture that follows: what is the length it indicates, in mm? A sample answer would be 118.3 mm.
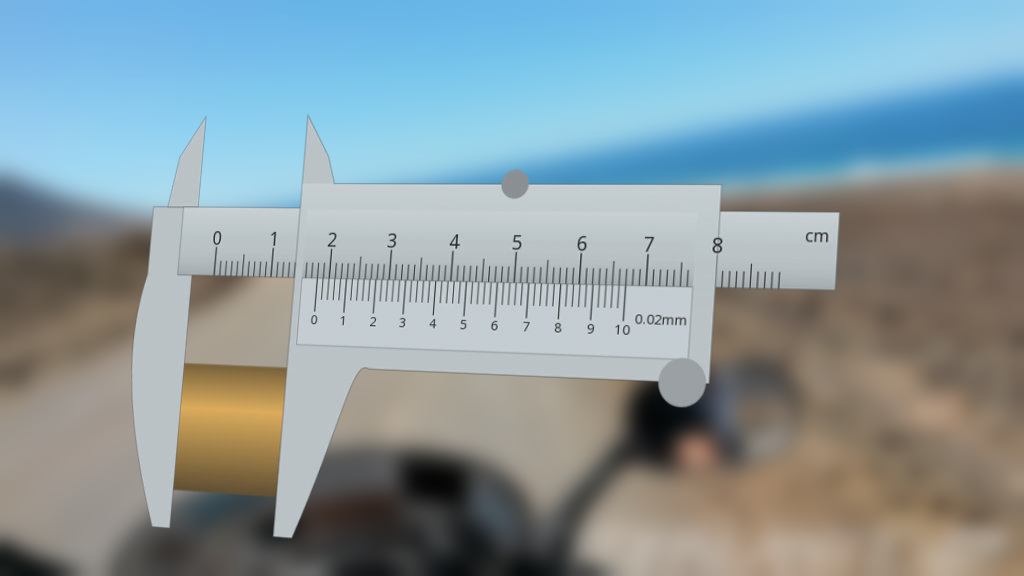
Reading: 18.0 mm
